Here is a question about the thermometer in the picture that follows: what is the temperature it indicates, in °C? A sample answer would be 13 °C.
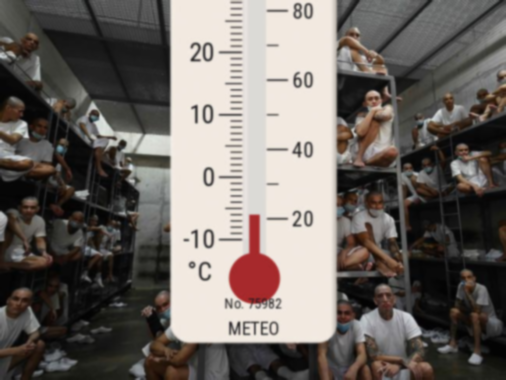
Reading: -6 °C
